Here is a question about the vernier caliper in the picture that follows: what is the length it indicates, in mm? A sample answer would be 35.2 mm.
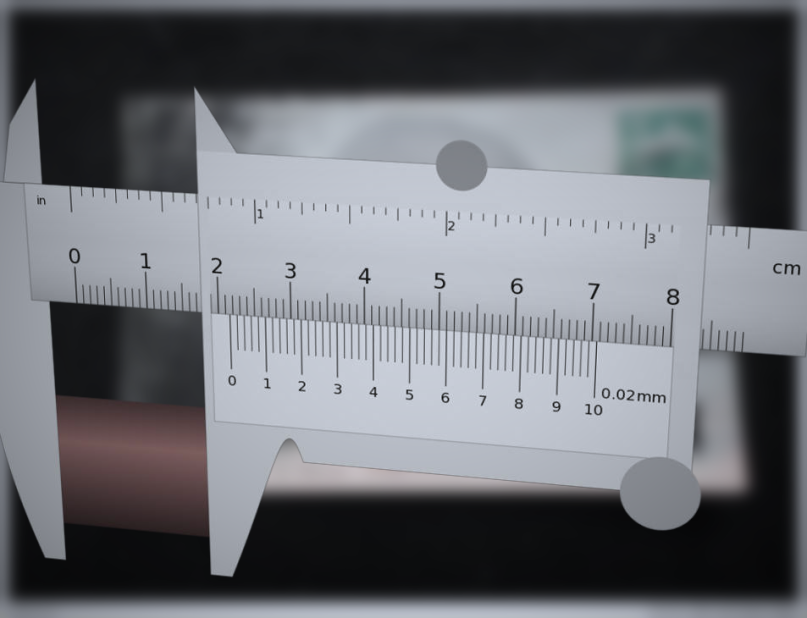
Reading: 21.6 mm
